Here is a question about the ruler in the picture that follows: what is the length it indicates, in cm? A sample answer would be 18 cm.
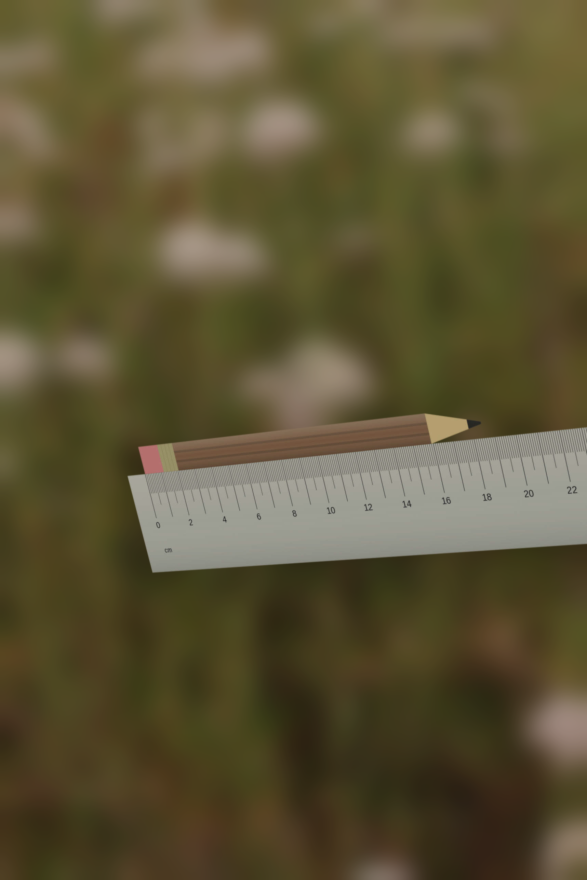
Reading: 18.5 cm
